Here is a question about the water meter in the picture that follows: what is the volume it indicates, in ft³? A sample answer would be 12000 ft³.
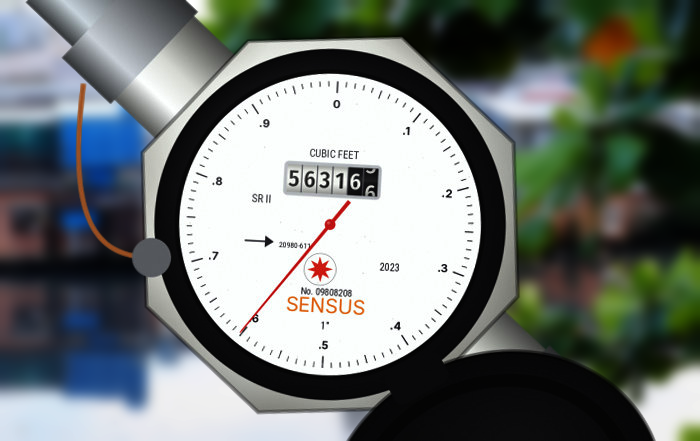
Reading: 563165.60 ft³
